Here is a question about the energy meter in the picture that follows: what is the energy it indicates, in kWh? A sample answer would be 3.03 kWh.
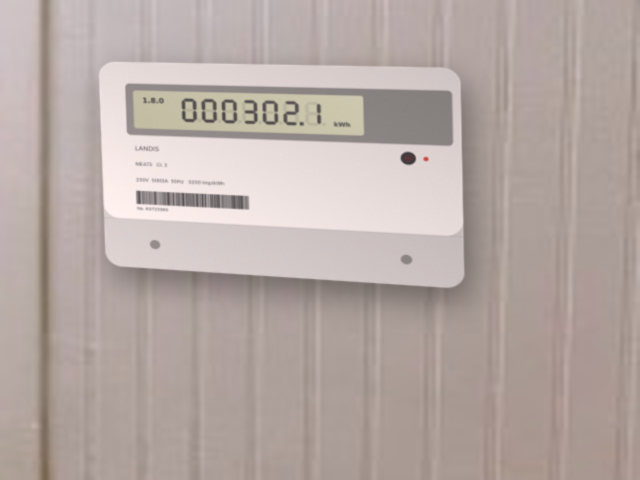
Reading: 302.1 kWh
